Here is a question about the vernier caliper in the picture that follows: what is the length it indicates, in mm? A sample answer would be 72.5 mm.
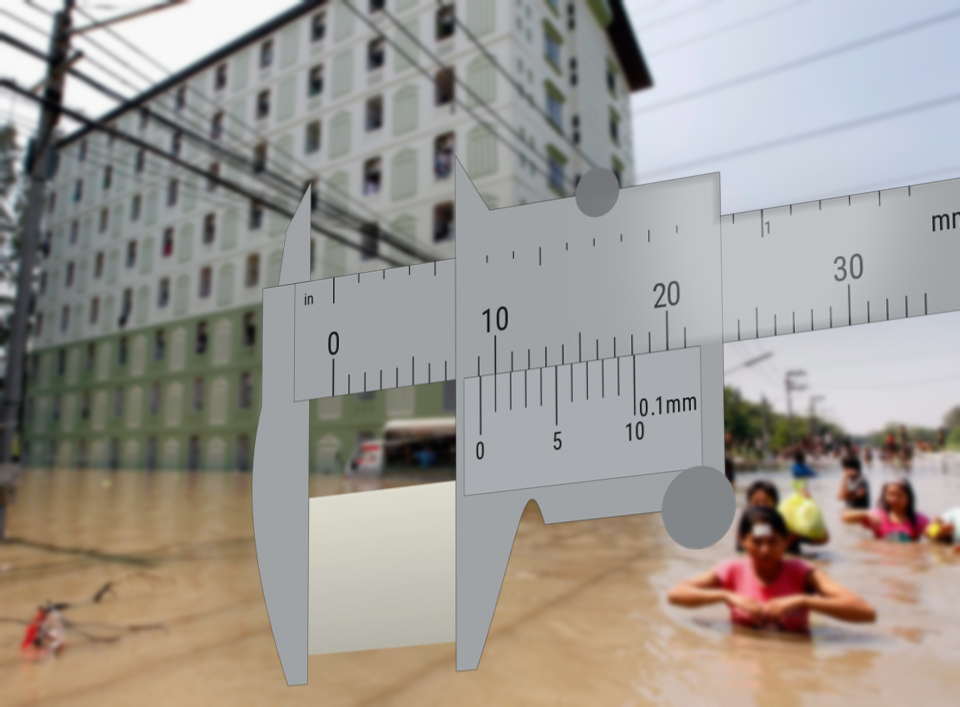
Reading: 9.1 mm
